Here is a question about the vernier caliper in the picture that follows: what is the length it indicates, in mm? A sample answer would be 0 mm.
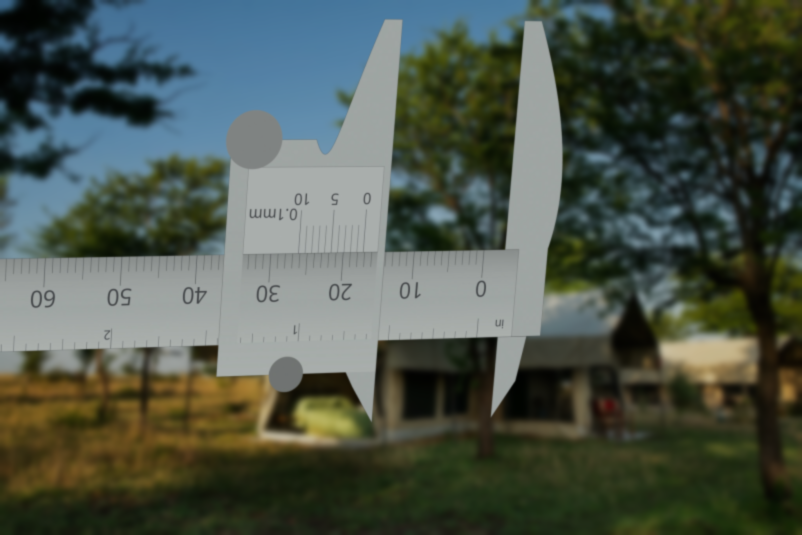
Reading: 17.2 mm
